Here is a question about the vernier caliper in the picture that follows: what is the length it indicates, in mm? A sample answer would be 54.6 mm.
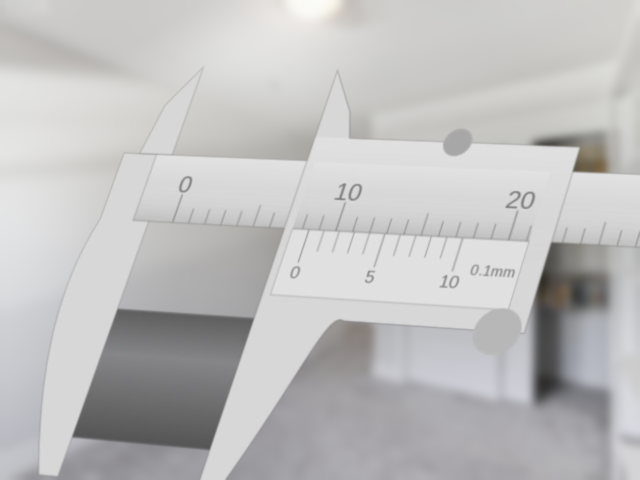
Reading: 8.4 mm
